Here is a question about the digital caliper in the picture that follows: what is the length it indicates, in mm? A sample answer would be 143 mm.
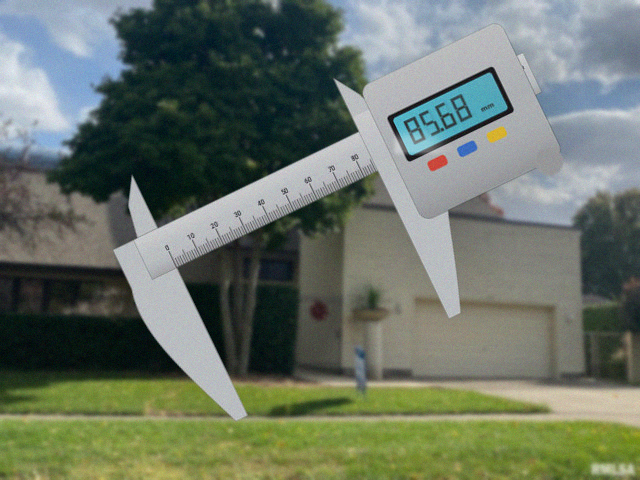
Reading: 85.68 mm
